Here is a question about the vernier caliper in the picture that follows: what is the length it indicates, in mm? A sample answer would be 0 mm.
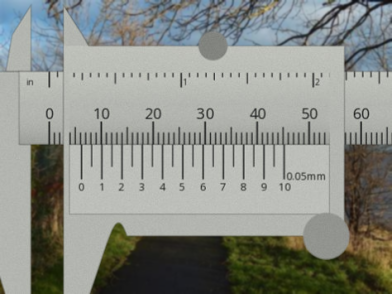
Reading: 6.2 mm
